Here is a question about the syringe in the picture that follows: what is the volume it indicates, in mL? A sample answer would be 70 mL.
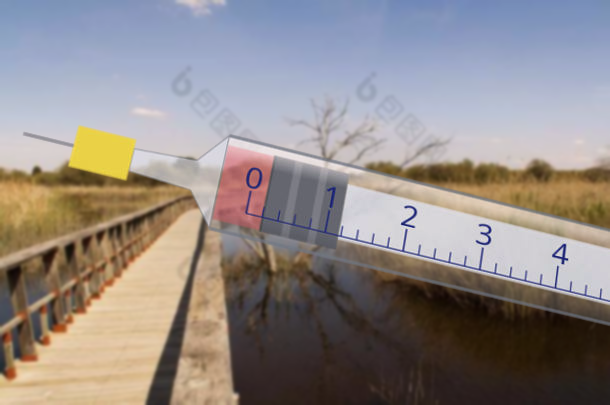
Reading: 0.2 mL
